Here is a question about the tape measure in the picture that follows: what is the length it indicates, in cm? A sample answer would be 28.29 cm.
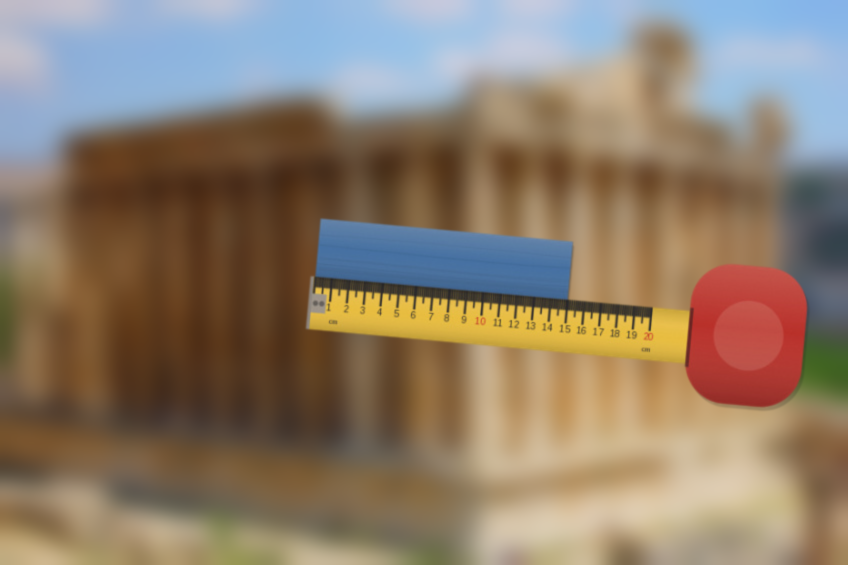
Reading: 15 cm
